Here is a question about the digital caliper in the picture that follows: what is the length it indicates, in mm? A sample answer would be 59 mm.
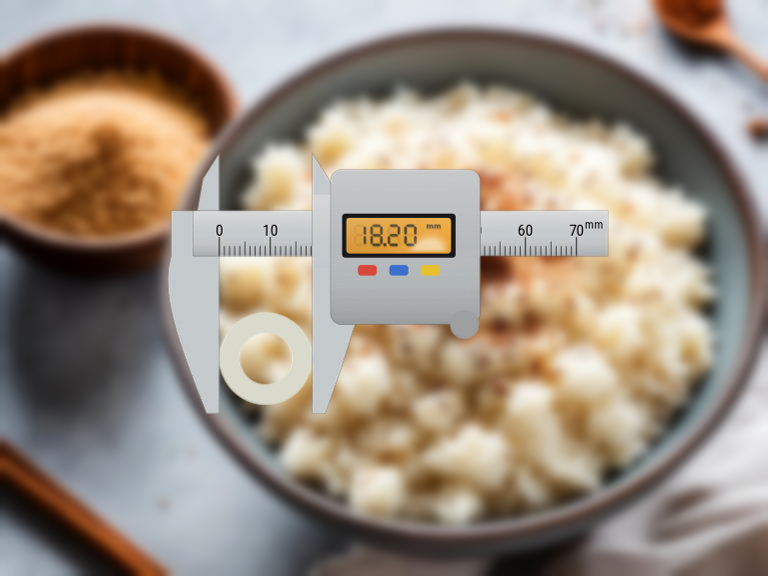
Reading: 18.20 mm
